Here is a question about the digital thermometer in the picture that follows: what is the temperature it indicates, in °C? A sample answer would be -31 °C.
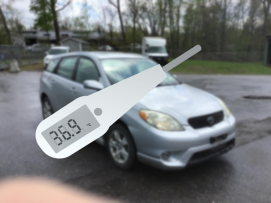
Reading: 36.9 °C
